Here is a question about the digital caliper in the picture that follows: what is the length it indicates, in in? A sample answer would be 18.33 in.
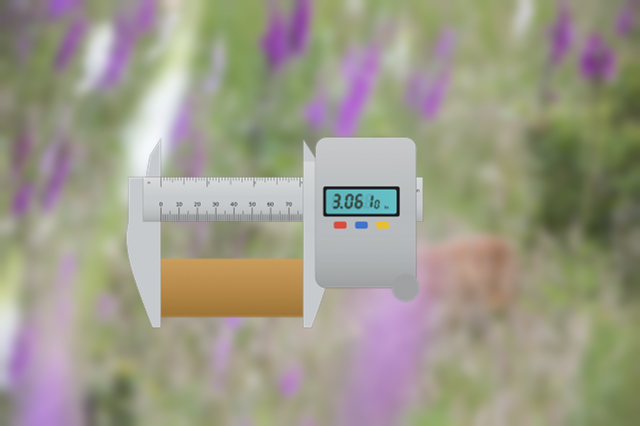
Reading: 3.0610 in
